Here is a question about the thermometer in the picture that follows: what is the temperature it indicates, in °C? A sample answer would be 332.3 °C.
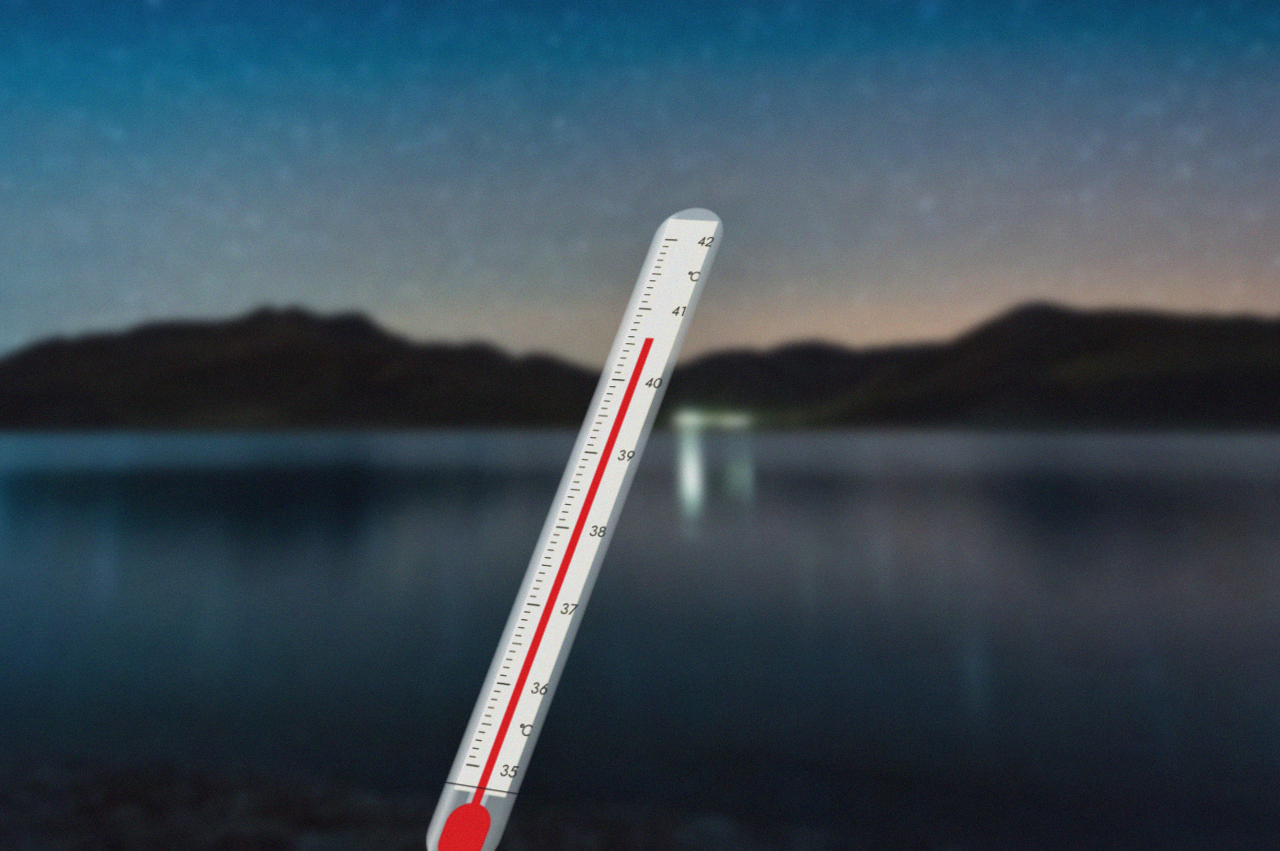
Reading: 40.6 °C
